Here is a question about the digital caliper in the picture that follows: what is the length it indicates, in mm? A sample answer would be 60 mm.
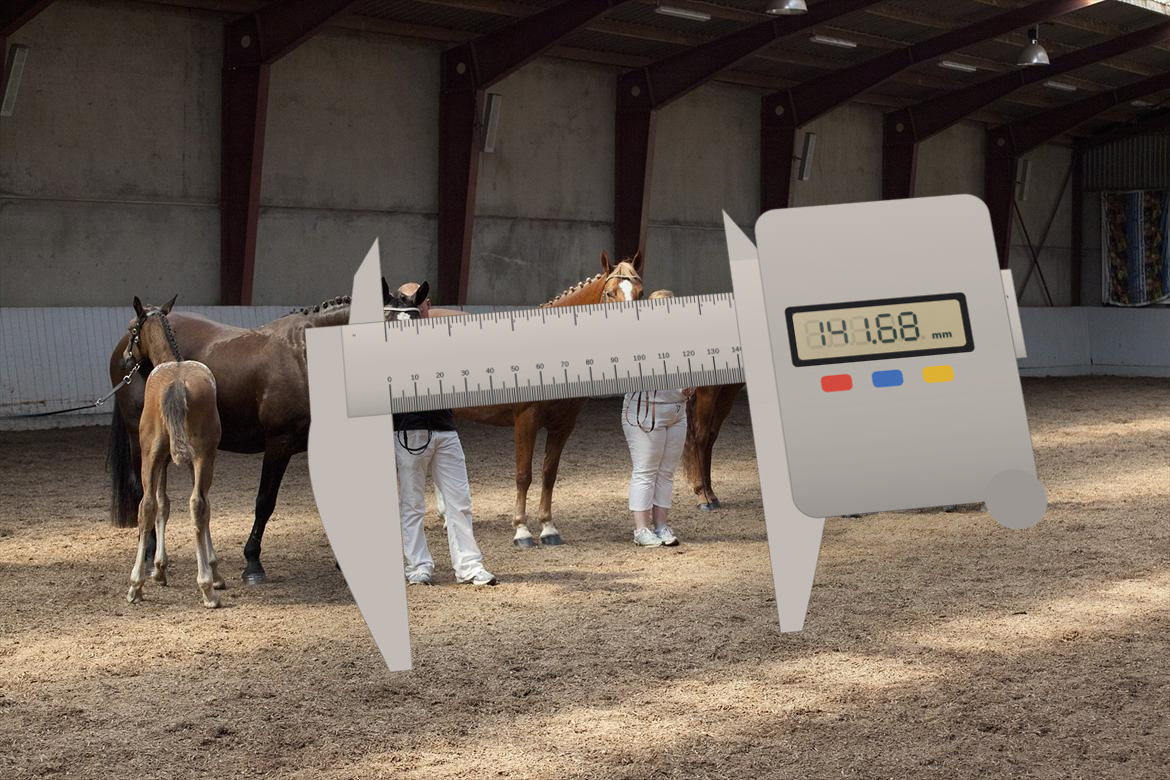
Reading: 141.68 mm
